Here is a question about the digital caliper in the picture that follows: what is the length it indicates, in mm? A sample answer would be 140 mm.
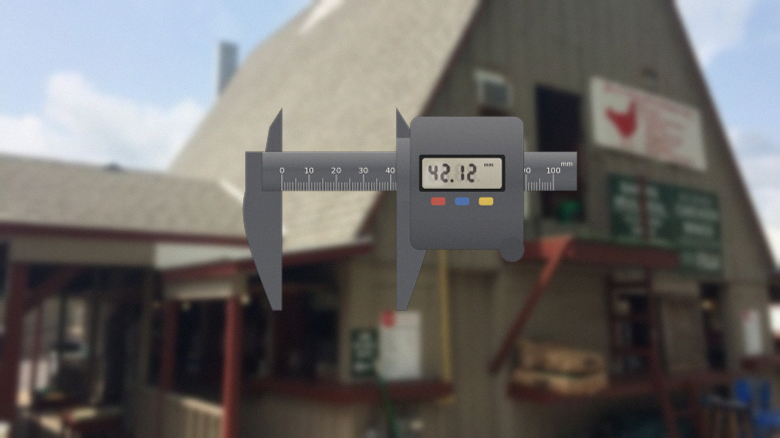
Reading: 42.12 mm
